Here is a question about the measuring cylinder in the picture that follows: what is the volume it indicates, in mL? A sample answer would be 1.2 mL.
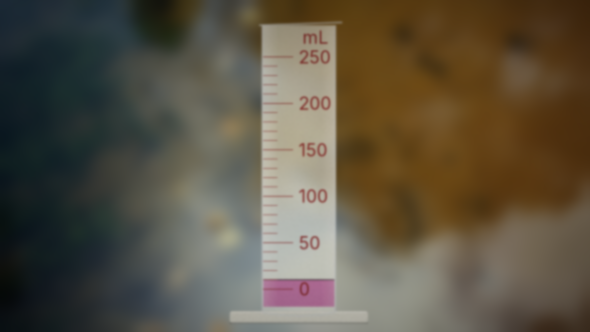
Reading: 10 mL
